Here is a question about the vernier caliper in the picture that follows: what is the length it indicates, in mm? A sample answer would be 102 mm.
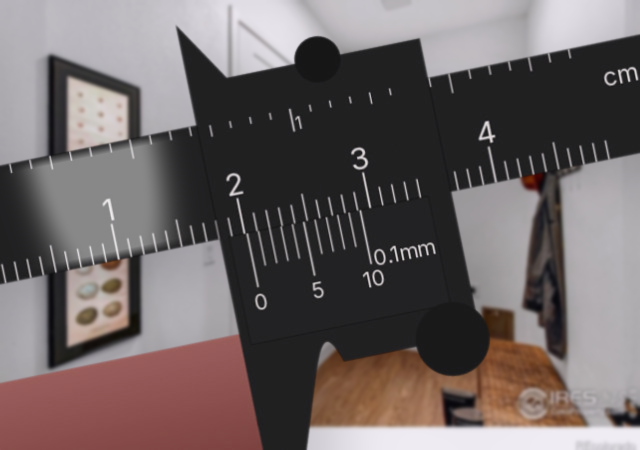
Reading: 20.2 mm
